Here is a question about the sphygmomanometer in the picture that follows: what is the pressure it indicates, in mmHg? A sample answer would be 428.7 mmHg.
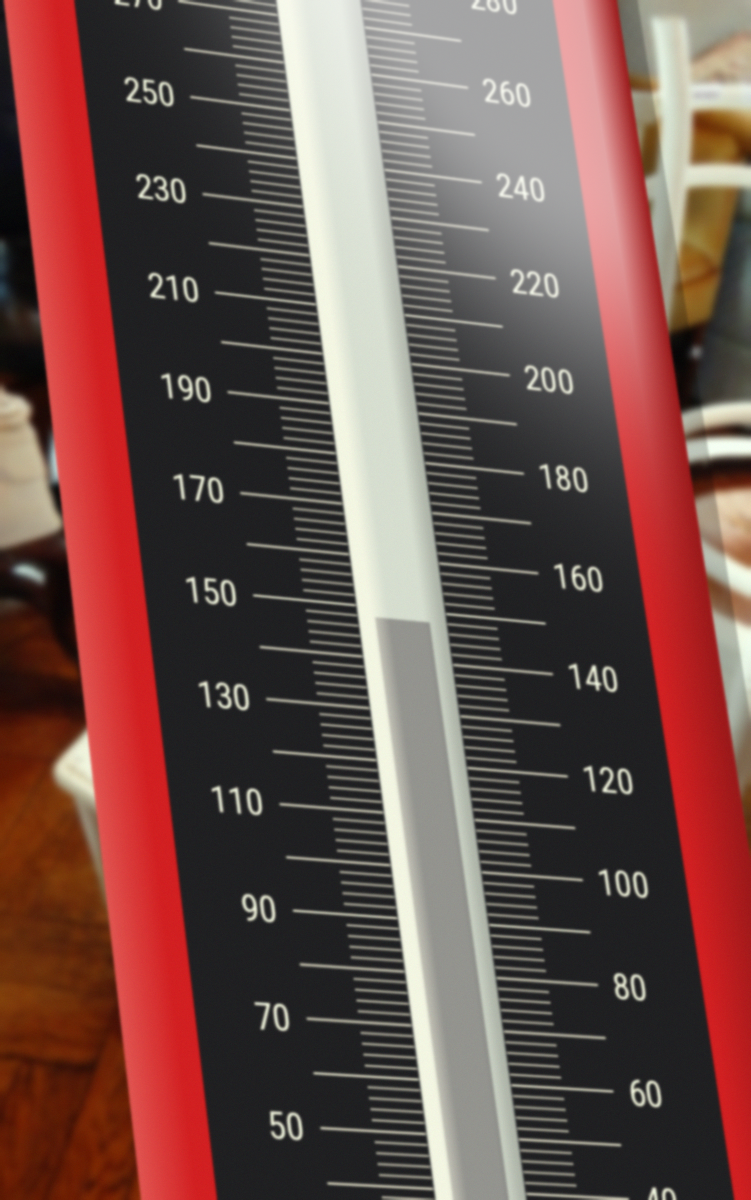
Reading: 148 mmHg
